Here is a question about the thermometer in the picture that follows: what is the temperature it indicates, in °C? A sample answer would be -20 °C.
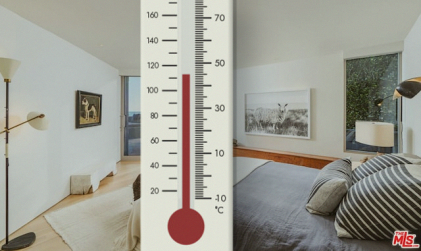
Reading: 45 °C
